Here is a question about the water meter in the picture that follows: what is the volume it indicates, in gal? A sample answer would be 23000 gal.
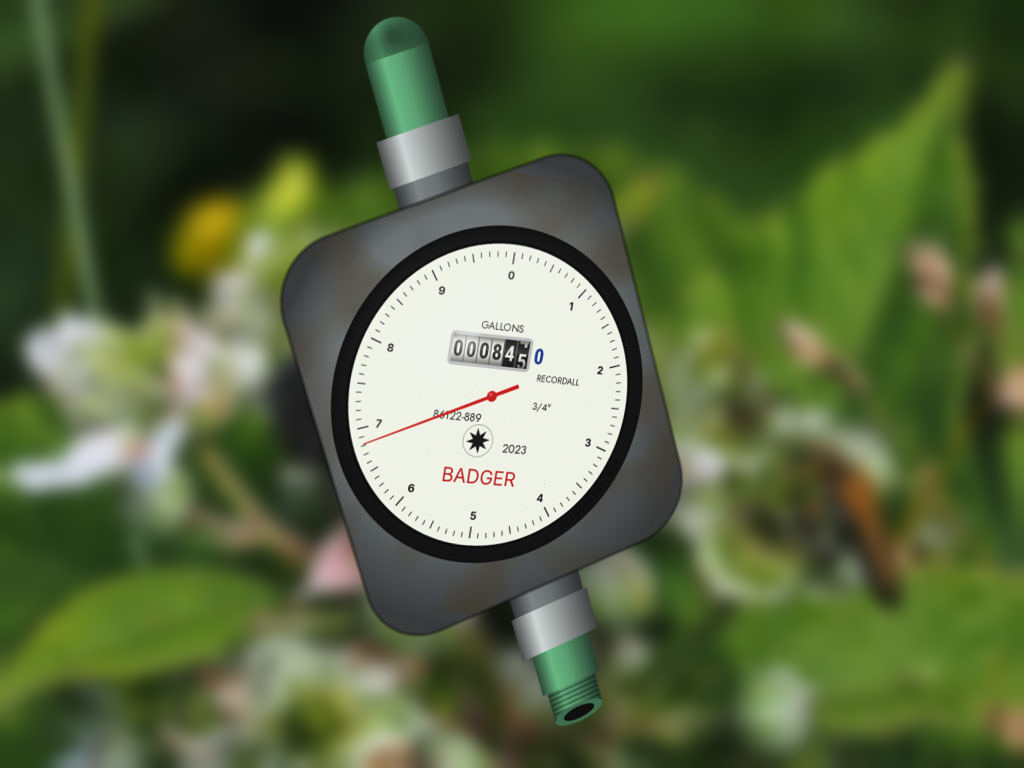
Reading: 8446.8 gal
